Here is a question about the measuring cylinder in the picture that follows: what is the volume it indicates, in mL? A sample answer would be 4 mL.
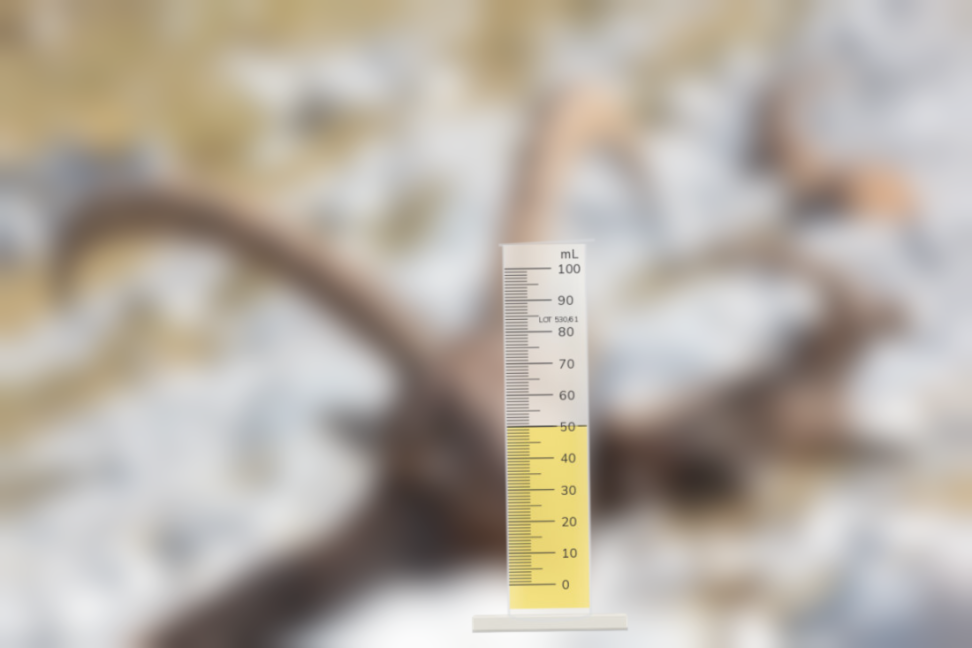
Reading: 50 mL
